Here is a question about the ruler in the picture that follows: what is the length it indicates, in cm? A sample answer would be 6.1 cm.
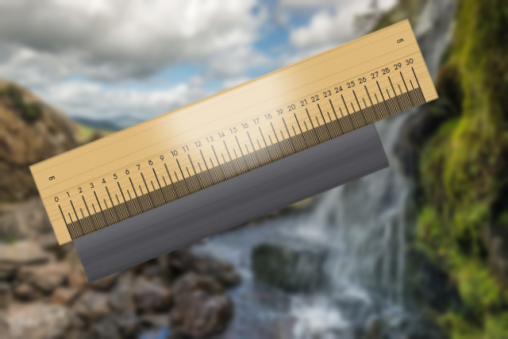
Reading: 25.5 cm
